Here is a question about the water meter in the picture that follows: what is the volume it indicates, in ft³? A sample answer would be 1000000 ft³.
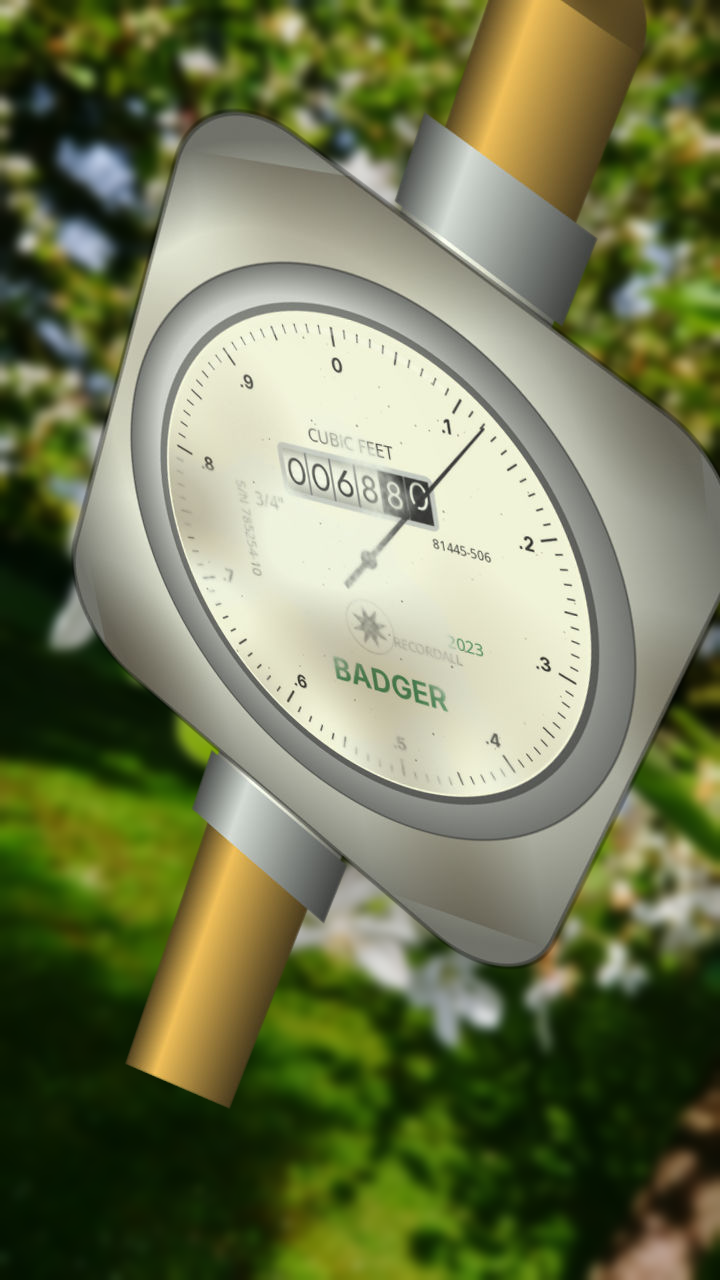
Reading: 6880.12 ft³
